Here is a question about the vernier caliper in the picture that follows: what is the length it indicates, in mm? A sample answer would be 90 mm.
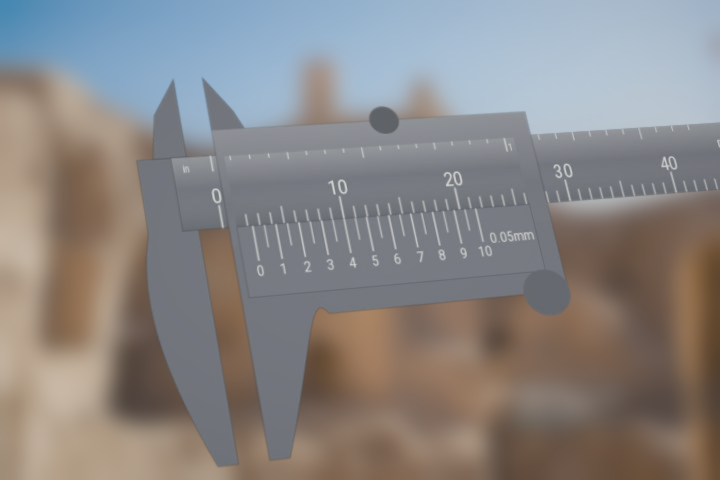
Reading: 2.4 mm
